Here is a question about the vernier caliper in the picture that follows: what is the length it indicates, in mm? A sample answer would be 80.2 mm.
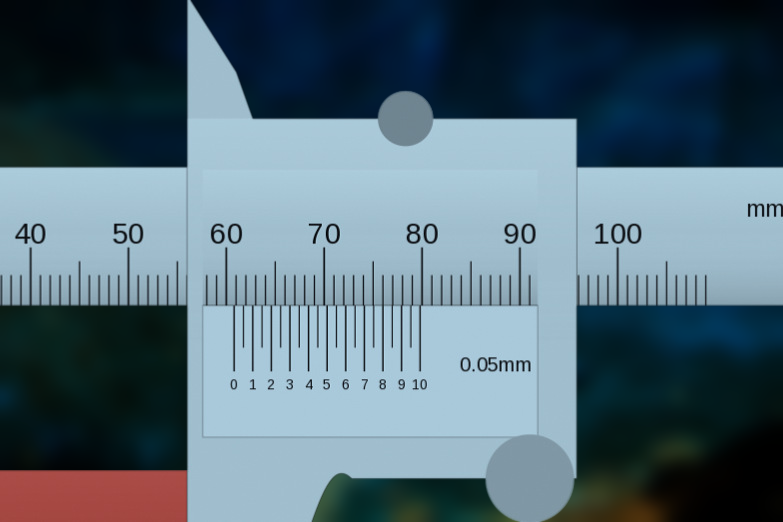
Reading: 60.8 mm
